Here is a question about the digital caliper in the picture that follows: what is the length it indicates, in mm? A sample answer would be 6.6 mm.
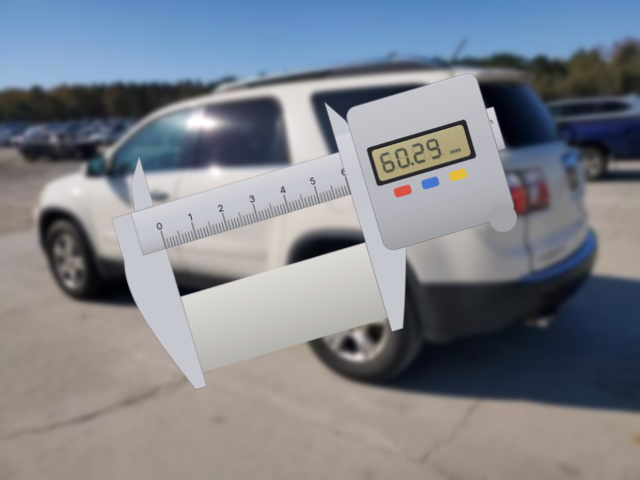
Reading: 60.29 mm
